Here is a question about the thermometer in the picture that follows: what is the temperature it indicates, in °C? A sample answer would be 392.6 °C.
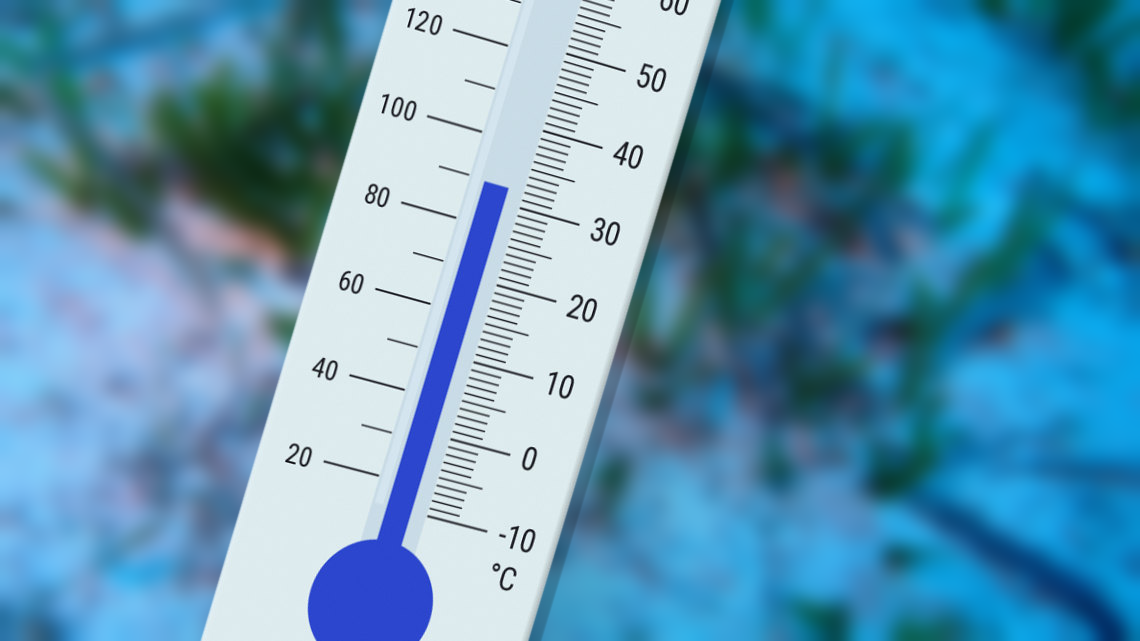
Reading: 32 °C
